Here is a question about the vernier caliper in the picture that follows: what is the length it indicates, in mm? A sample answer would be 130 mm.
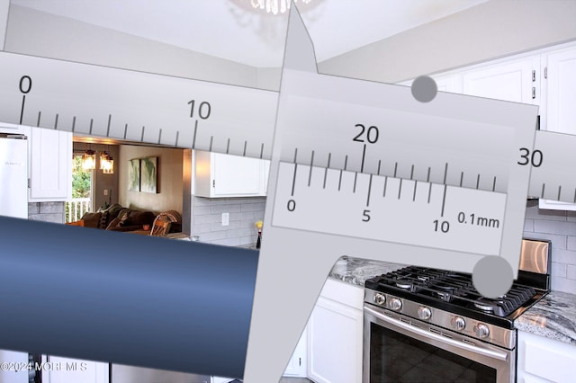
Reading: 16.1 mm
